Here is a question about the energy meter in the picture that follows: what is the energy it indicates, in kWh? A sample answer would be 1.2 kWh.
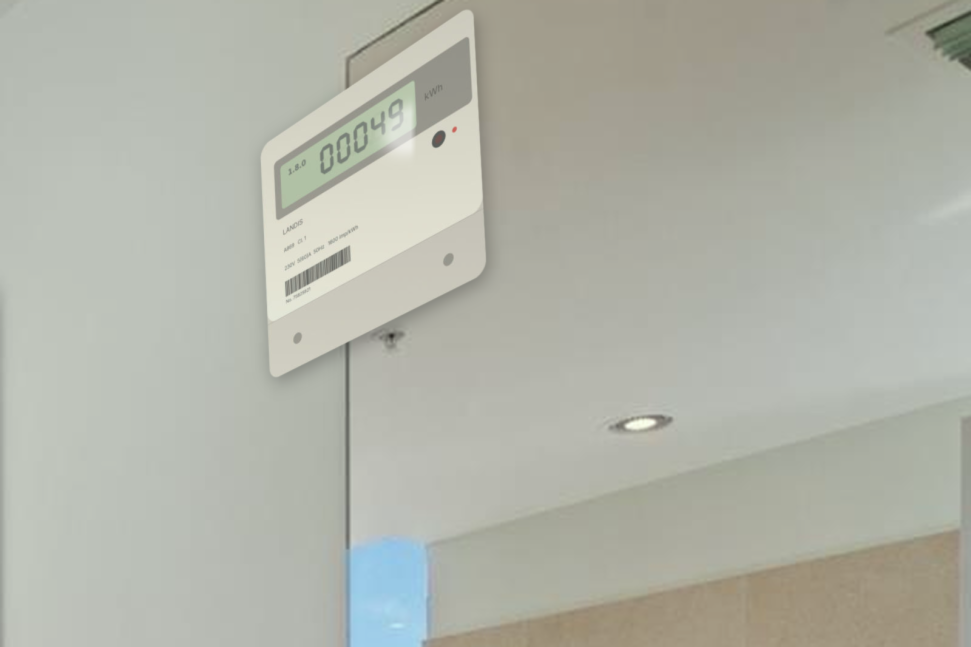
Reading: 49 kWh
